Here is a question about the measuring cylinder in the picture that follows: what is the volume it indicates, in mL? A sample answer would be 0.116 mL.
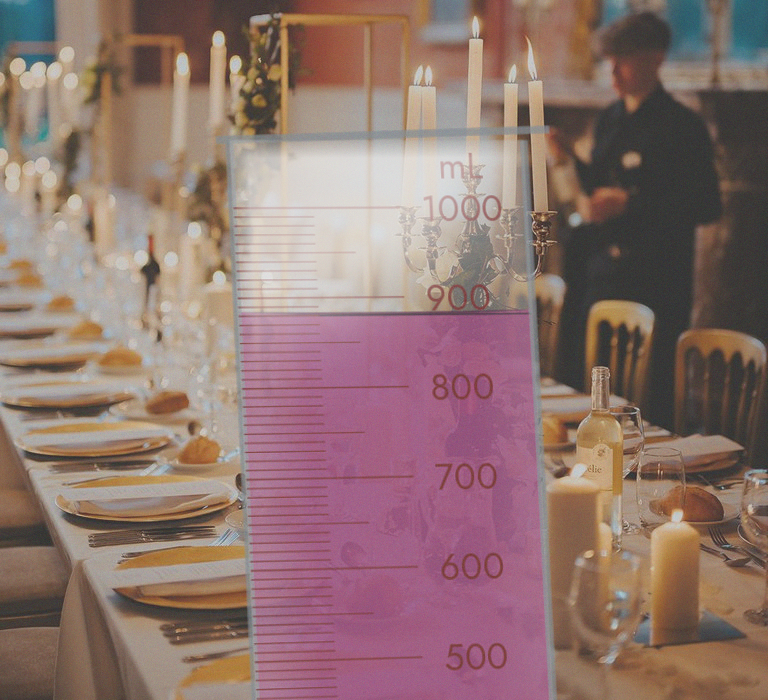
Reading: 880 mL
